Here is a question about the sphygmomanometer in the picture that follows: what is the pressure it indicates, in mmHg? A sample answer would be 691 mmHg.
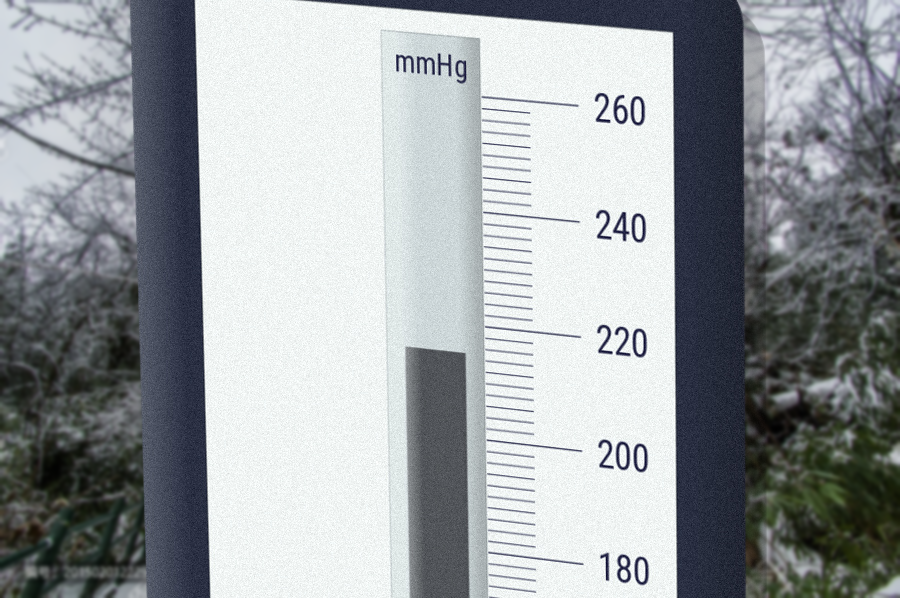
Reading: 215 mmHg
